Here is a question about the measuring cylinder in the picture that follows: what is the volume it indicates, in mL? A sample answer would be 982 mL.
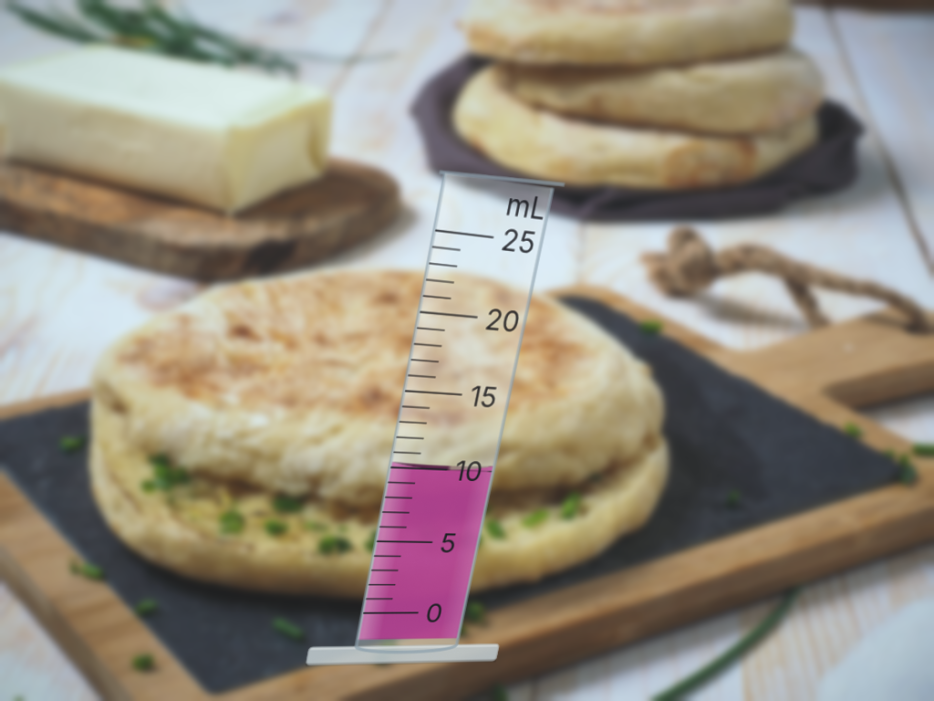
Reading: 10 mL
